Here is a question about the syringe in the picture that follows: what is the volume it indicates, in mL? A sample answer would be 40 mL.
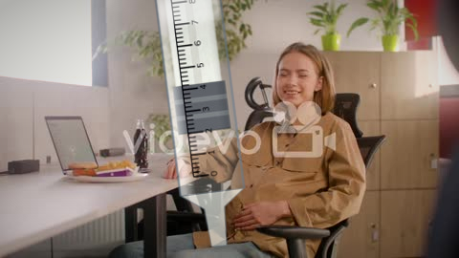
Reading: 2 mL
